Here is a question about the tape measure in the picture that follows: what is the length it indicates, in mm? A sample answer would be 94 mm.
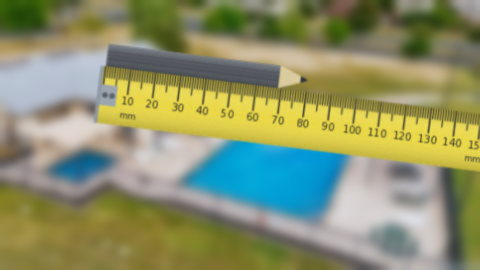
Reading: 80 mm
